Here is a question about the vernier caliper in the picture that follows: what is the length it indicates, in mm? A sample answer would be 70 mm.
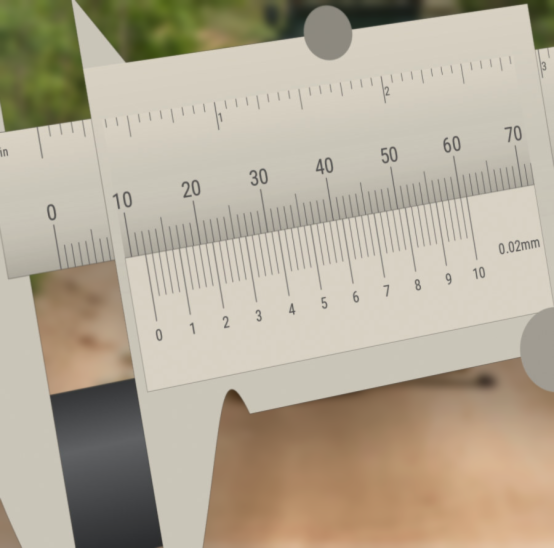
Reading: 12.0 mm
